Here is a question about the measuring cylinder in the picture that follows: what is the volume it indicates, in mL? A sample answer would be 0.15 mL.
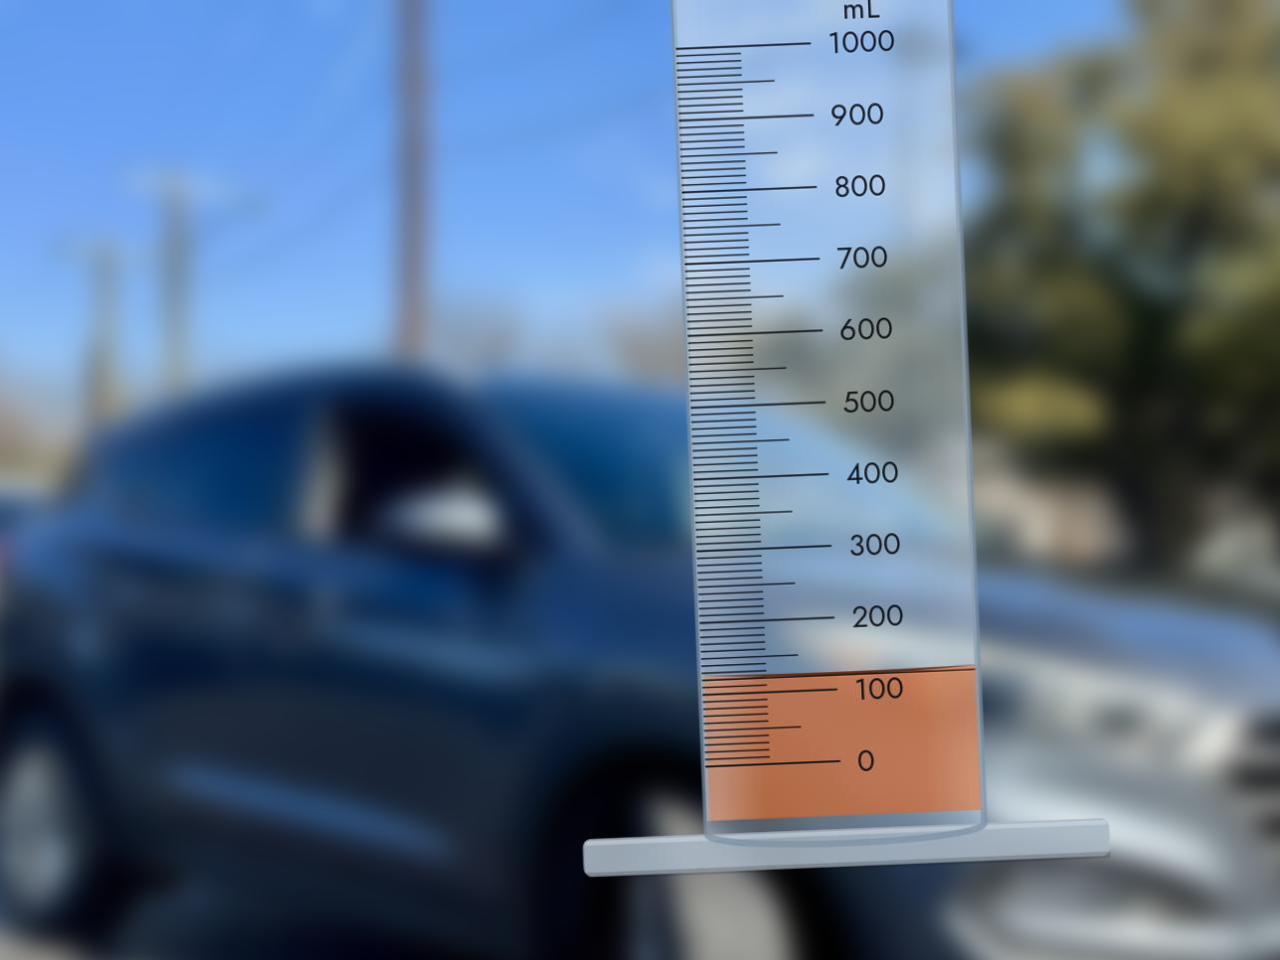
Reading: 120 mL
